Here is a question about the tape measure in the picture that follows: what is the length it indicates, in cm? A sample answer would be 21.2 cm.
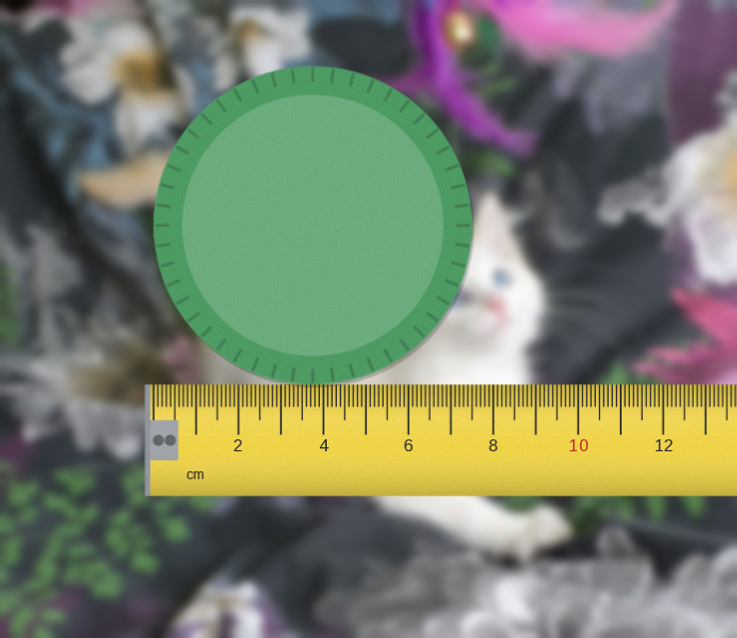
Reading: 7.5 cm
